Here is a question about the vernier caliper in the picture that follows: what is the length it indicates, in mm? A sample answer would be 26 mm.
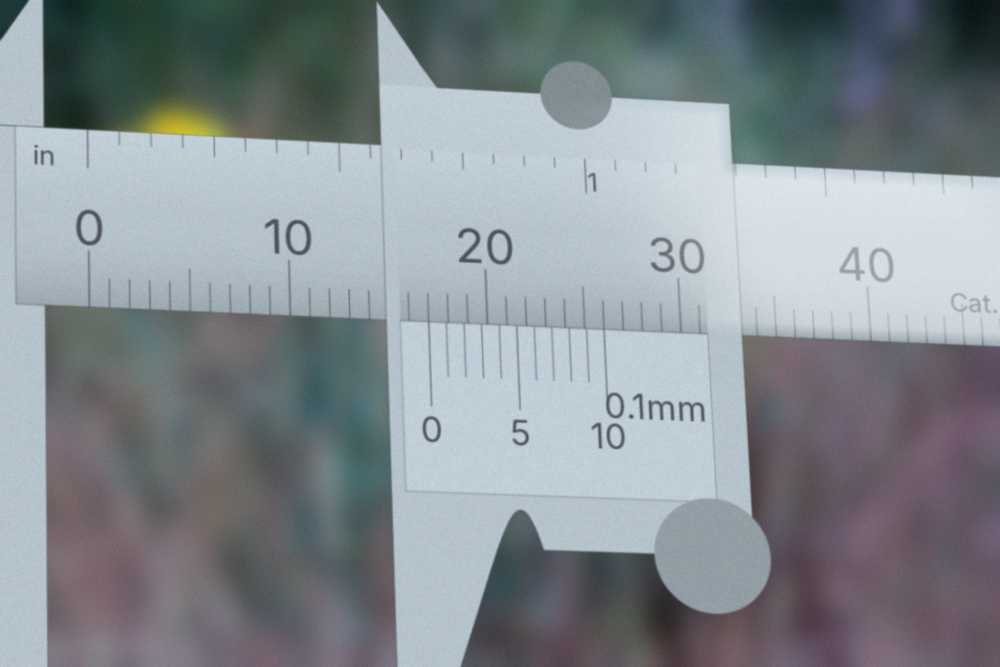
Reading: 17.0 mm
